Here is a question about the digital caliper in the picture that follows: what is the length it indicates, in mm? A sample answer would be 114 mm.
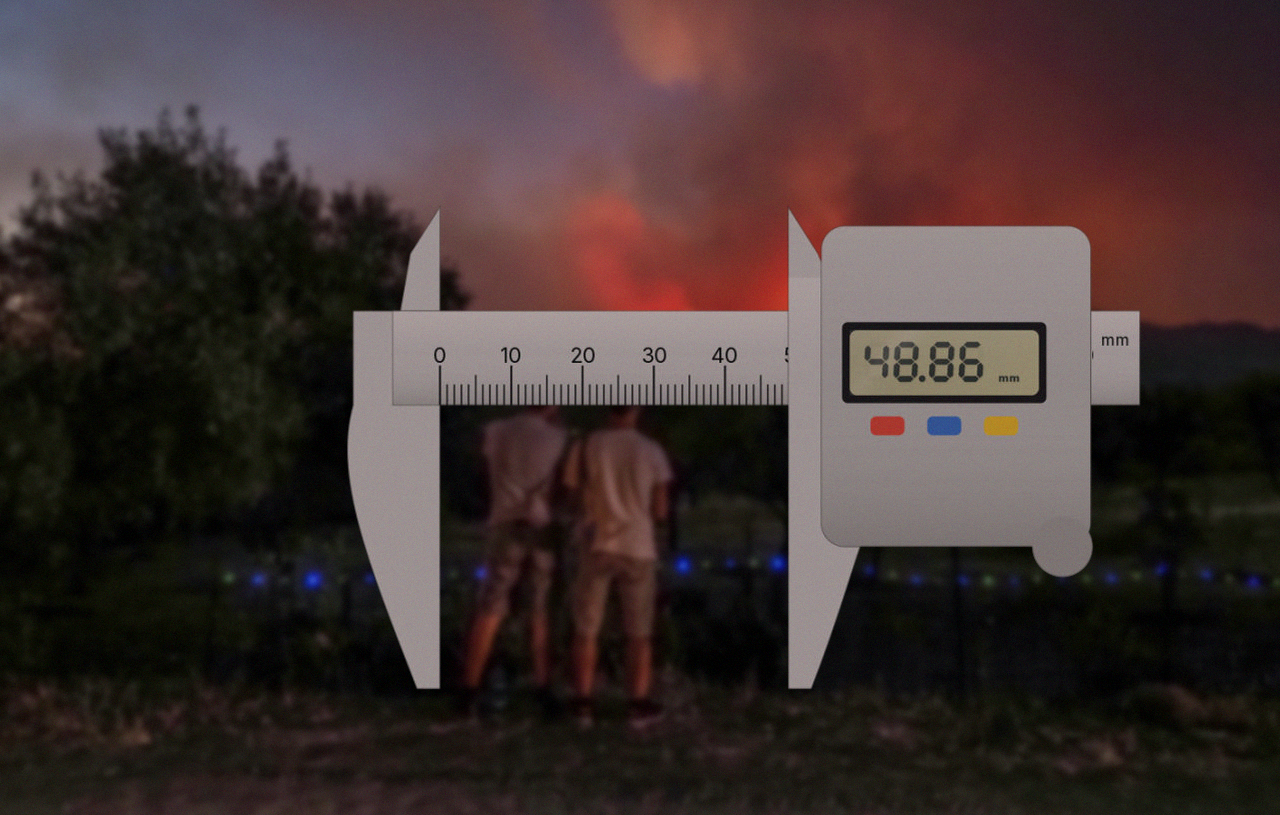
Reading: 48.86 mm
